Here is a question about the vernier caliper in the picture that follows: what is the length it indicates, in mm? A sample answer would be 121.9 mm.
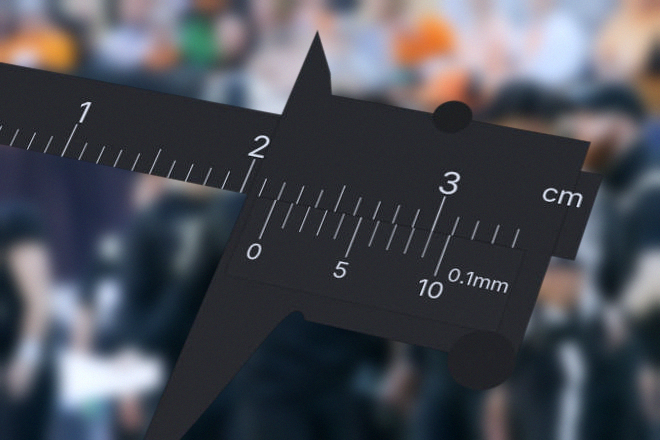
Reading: 21.9 mm
